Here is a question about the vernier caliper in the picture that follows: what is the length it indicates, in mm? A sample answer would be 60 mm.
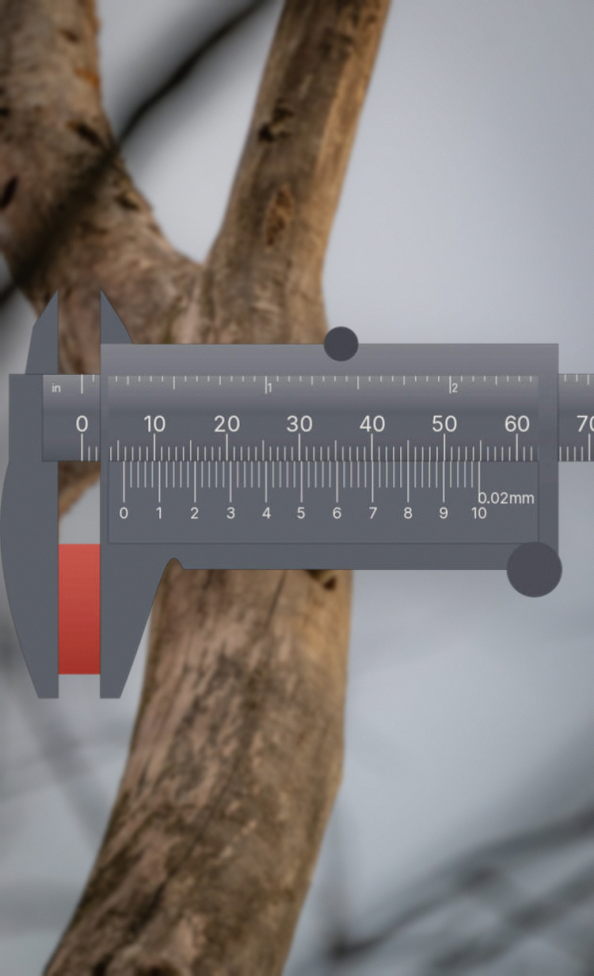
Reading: 5.8 mm
